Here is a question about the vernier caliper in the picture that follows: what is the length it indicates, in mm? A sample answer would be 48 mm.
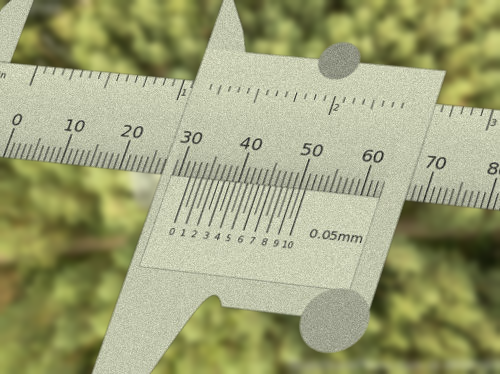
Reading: 32.0 mm
